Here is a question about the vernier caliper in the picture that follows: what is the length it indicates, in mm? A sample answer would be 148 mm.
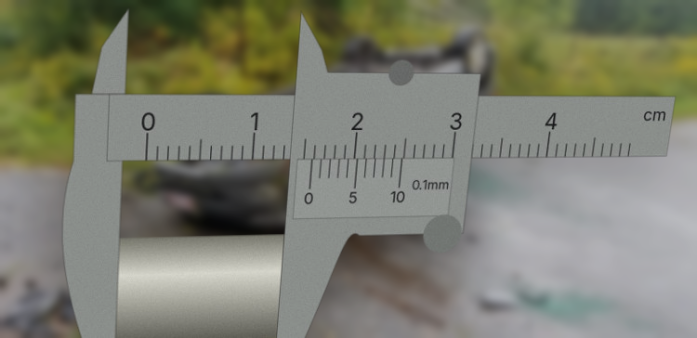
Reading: 15.8 mm
